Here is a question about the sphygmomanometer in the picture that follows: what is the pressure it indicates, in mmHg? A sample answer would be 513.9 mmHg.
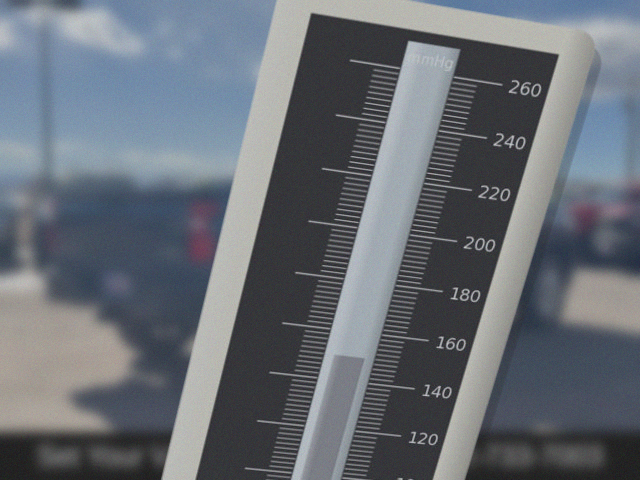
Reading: 150 mmHg
